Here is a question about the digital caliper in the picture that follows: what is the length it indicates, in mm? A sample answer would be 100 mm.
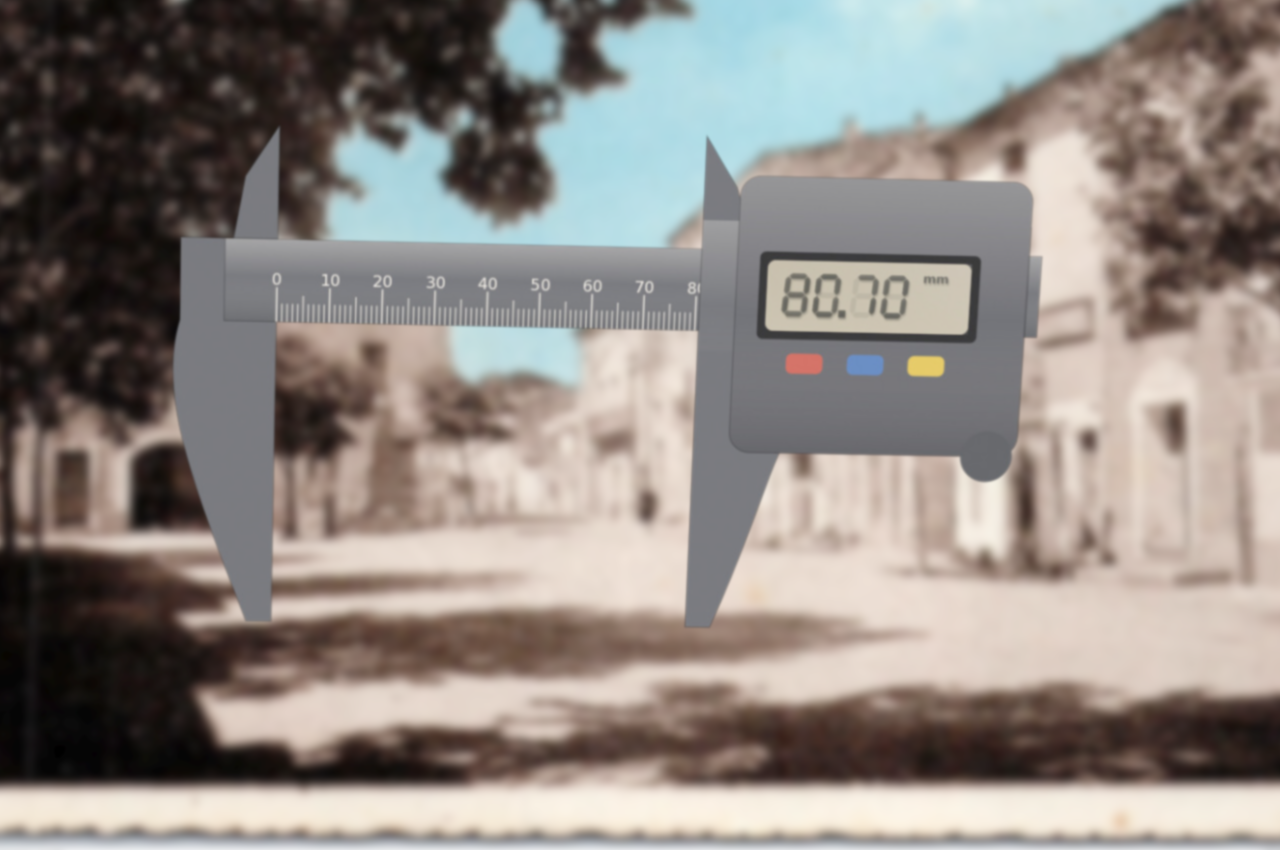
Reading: 80.70 mm
